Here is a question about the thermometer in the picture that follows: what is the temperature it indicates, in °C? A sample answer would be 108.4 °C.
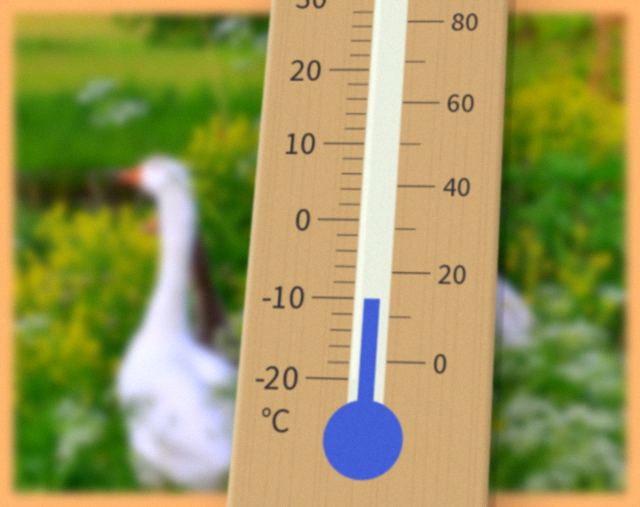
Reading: -10 °C
